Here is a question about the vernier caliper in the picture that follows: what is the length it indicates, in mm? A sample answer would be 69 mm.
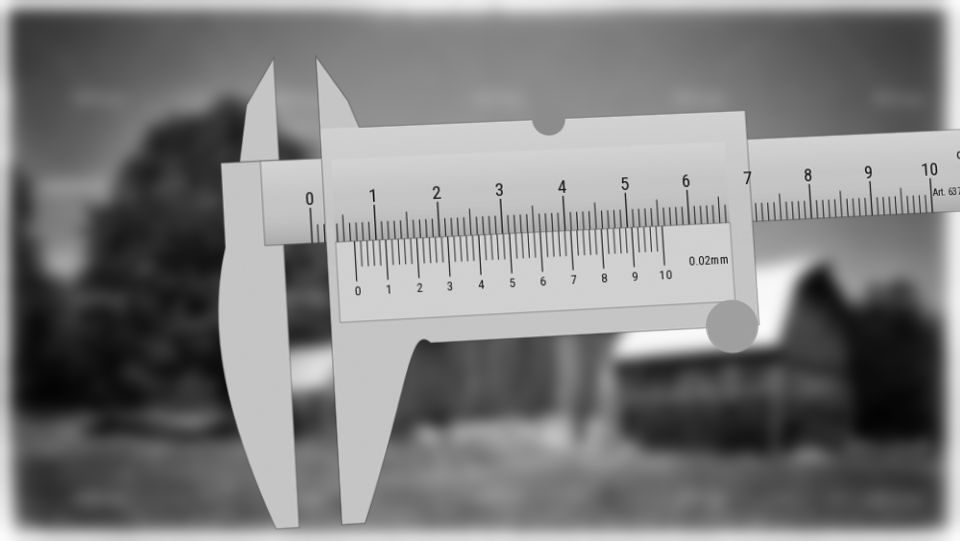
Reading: 6.6 mm
